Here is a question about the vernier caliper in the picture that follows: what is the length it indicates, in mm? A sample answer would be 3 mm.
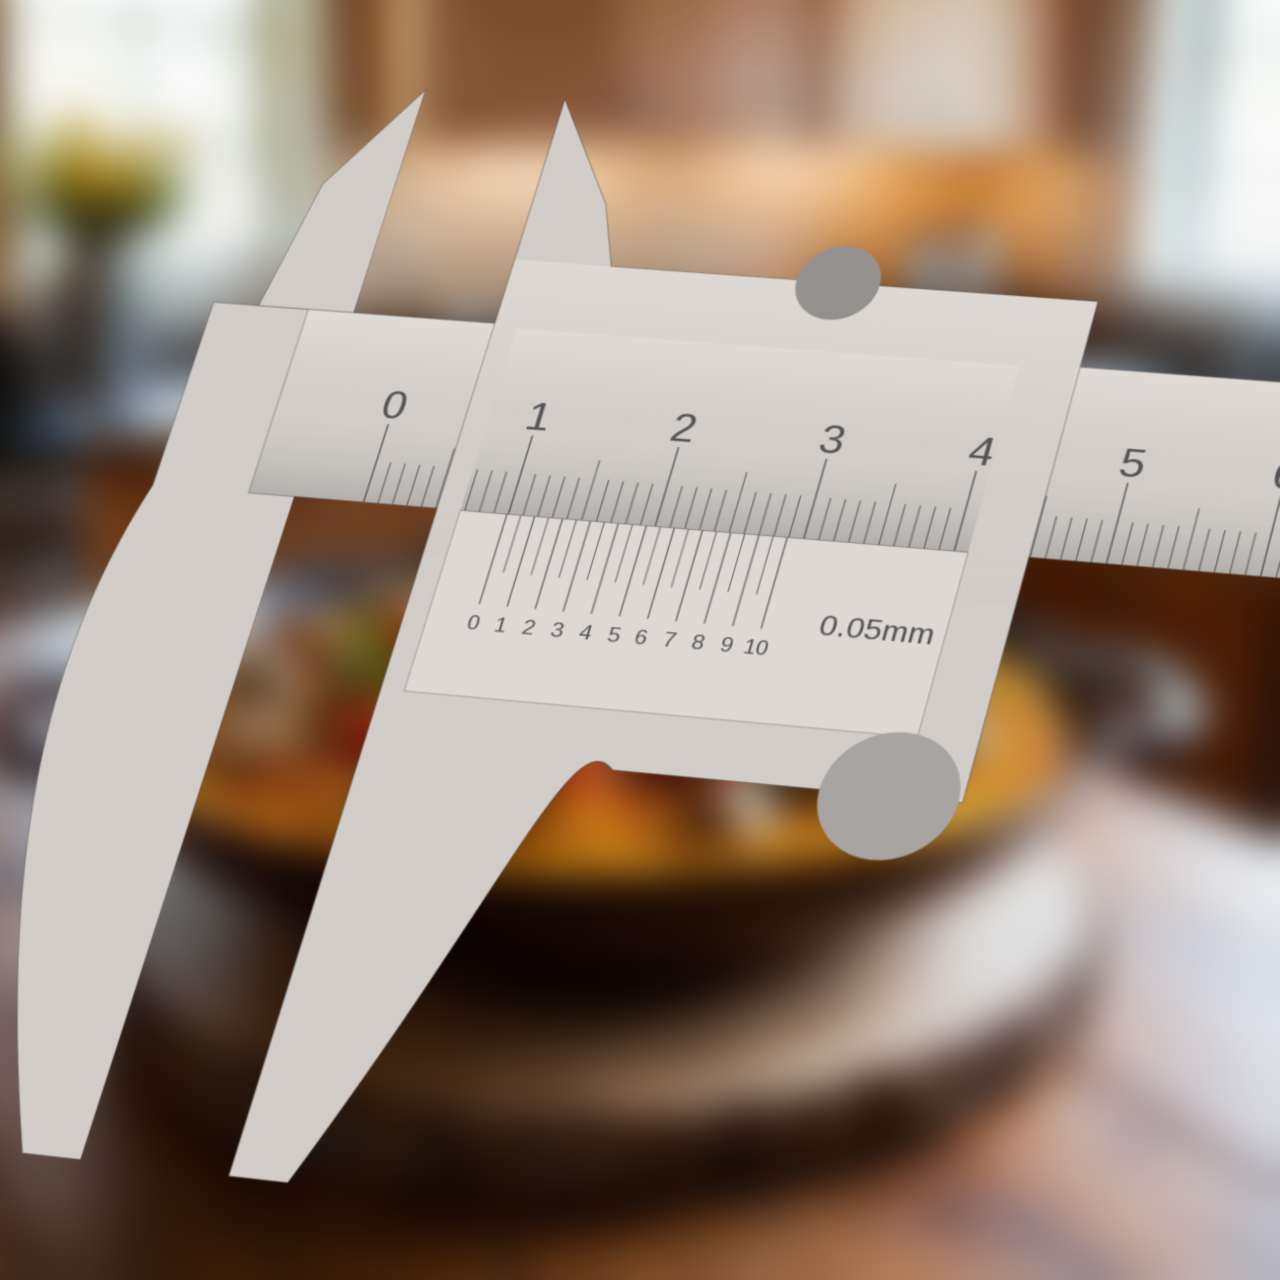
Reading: 9.9 mm
